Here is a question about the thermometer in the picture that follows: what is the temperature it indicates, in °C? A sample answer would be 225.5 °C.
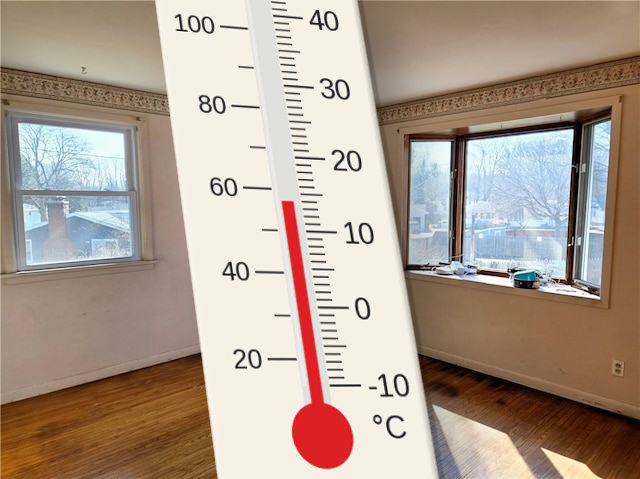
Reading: 14 °C
